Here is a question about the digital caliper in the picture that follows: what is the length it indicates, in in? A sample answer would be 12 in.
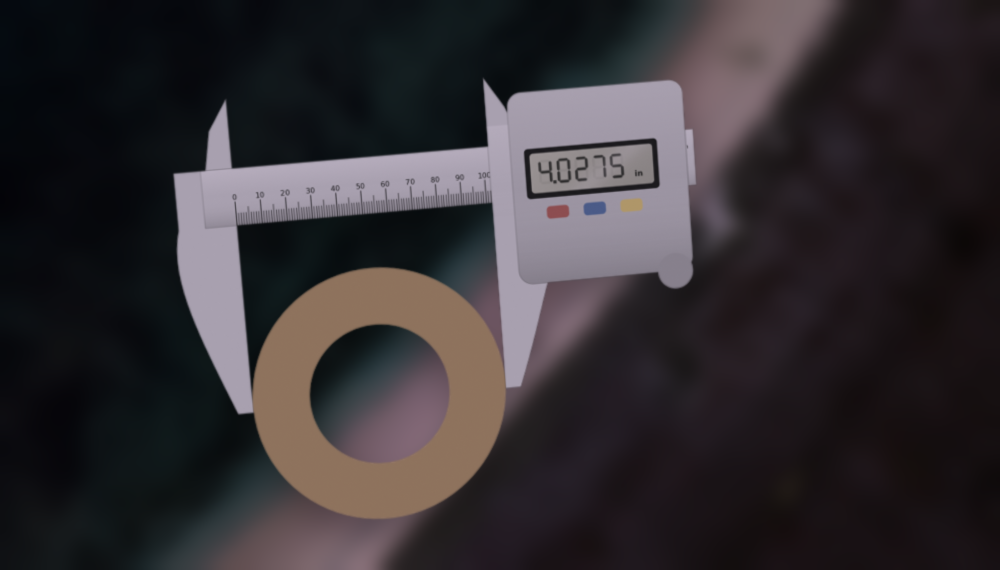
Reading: 4.0275 in
